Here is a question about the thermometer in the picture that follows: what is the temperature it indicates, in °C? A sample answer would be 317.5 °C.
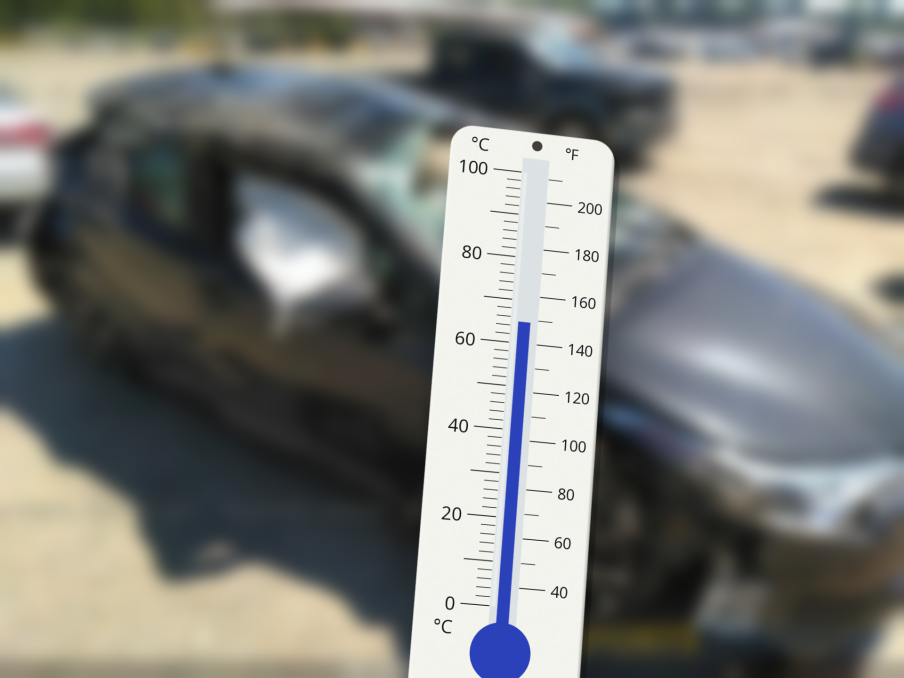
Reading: 65 °C
